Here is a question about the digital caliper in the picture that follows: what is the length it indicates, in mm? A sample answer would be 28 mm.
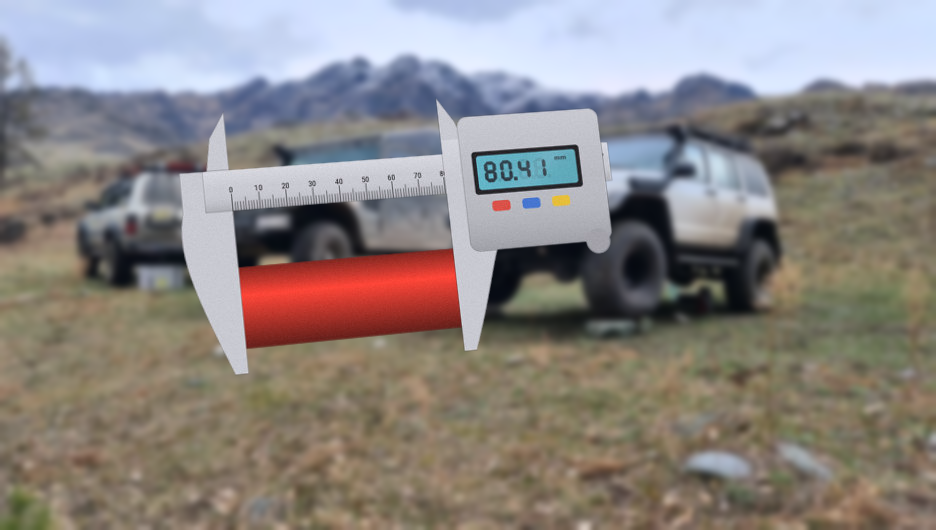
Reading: 80.41 mm
